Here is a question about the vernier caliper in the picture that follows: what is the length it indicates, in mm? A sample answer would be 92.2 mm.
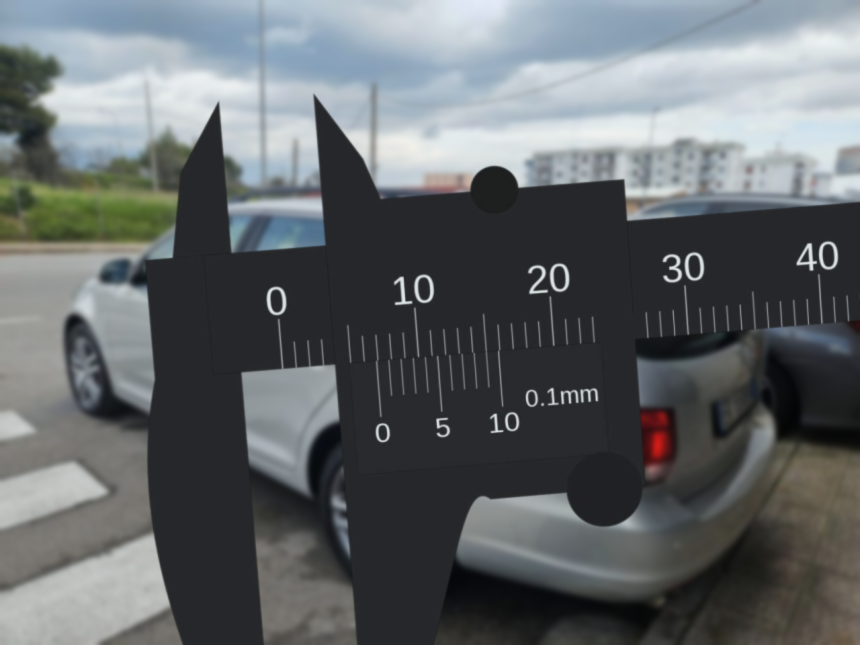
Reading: 6.9 mm
